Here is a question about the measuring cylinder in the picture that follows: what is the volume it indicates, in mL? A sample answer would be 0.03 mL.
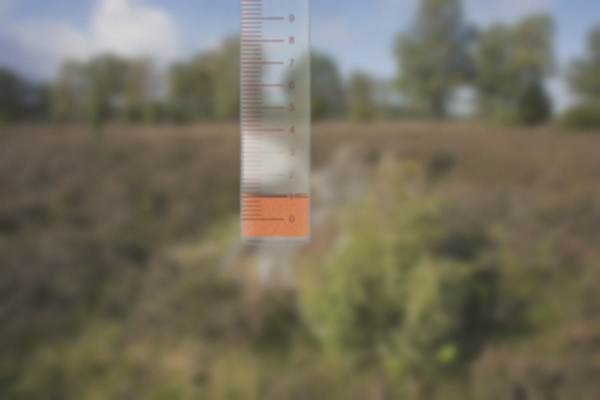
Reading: 1 mL
